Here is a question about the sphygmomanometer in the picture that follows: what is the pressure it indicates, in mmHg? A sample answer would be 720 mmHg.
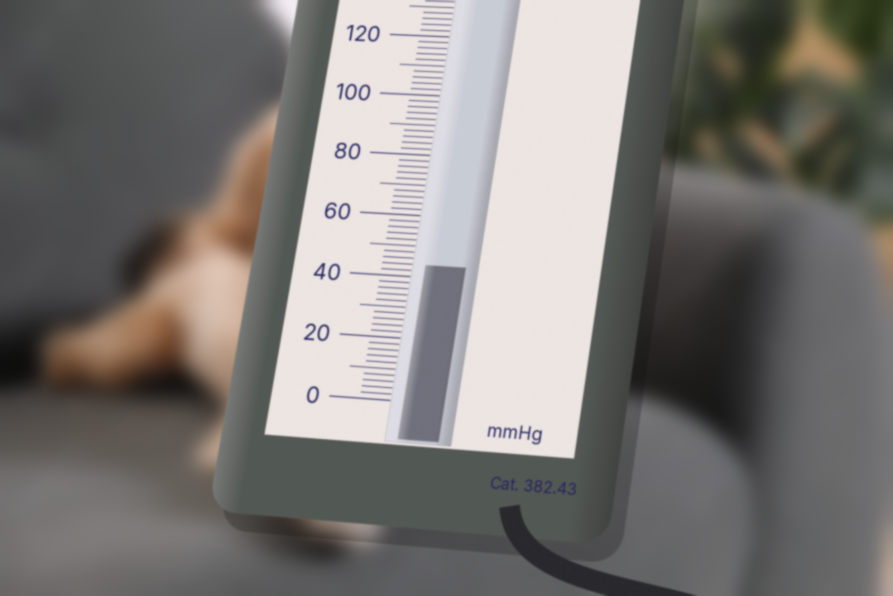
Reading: 44 mmHg
